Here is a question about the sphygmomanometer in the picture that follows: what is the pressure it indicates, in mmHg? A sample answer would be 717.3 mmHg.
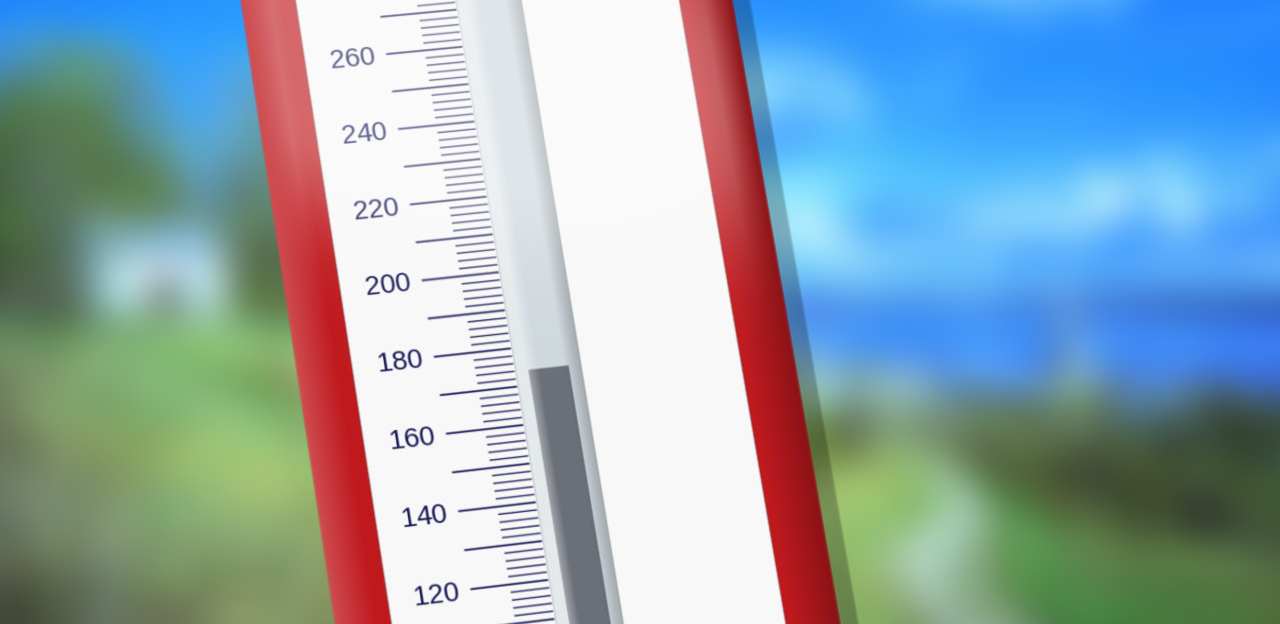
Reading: 174 mmHg
